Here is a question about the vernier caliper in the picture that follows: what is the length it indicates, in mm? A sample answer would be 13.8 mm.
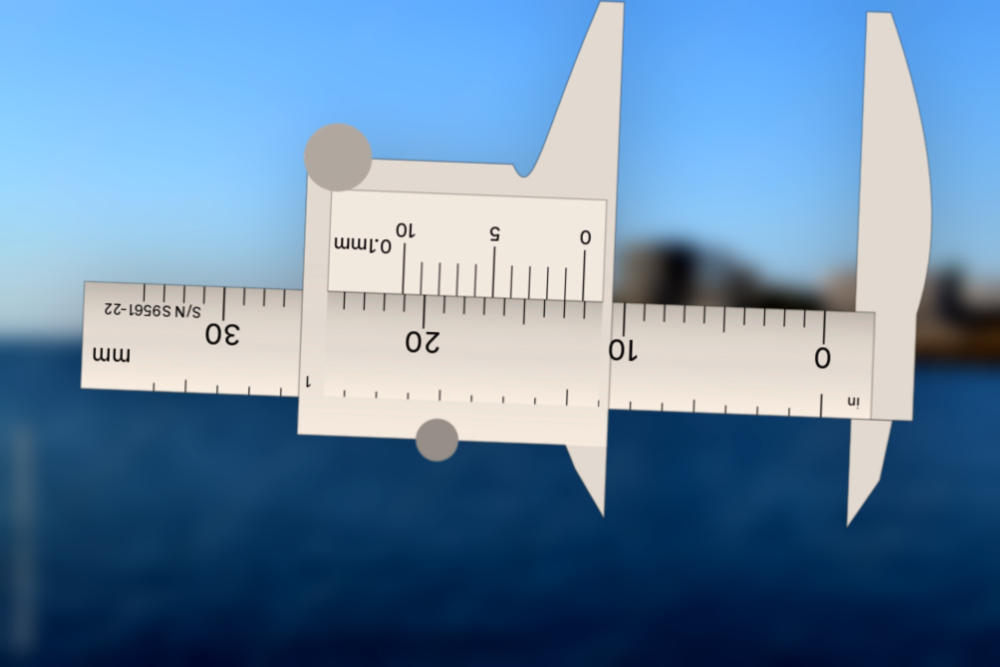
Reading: 12.1 mm
